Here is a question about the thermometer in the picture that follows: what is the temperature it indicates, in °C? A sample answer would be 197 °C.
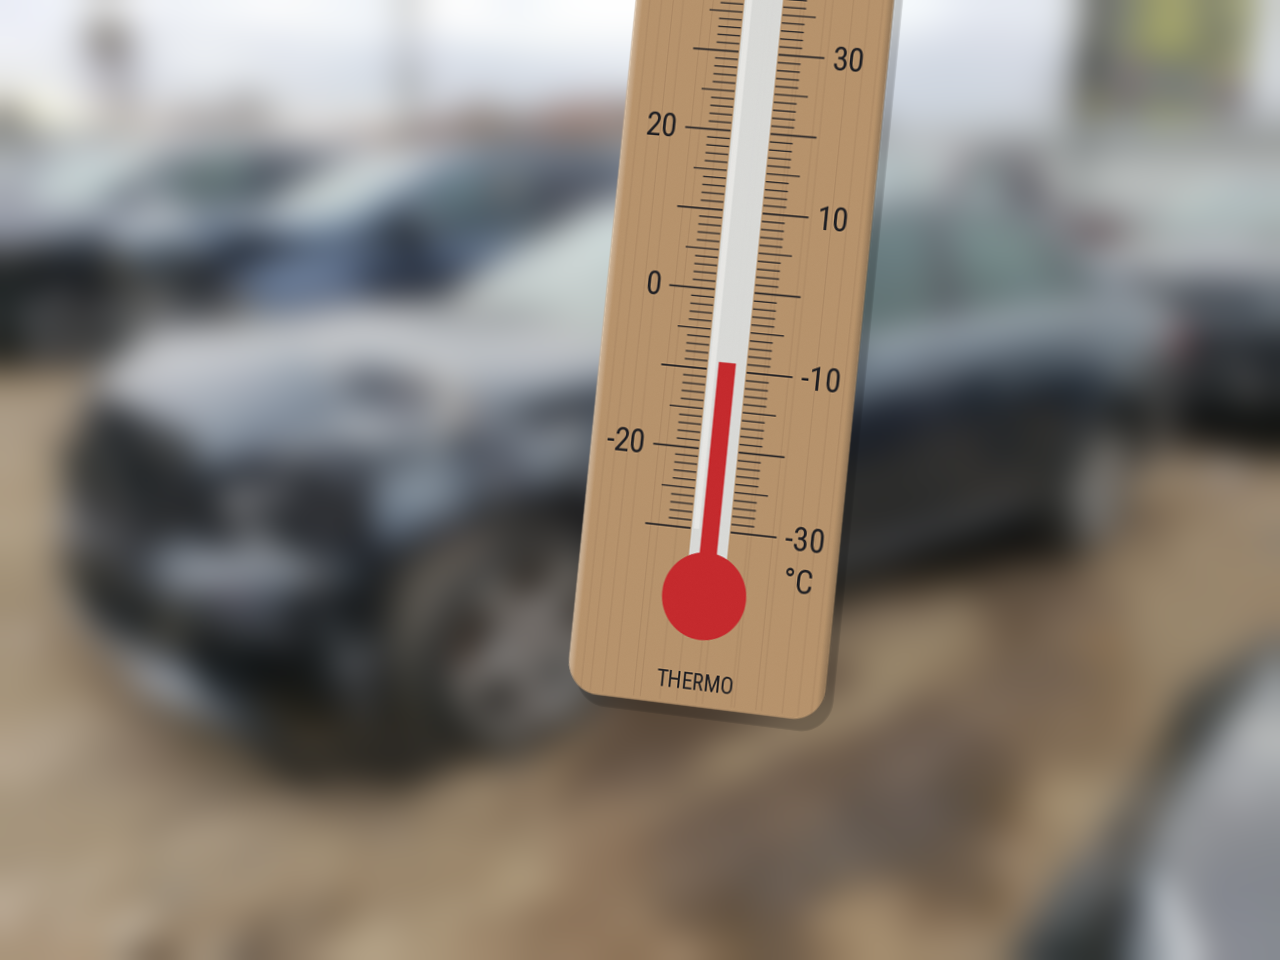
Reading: -9 °C
